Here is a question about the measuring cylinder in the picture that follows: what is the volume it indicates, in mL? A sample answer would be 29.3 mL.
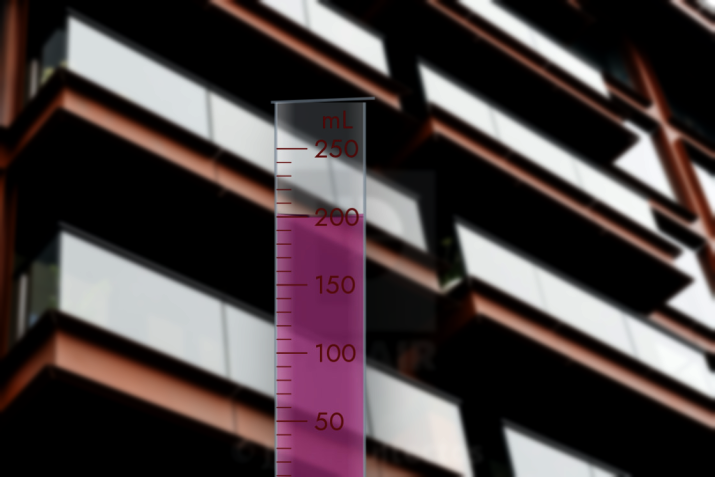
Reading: 200 mL
